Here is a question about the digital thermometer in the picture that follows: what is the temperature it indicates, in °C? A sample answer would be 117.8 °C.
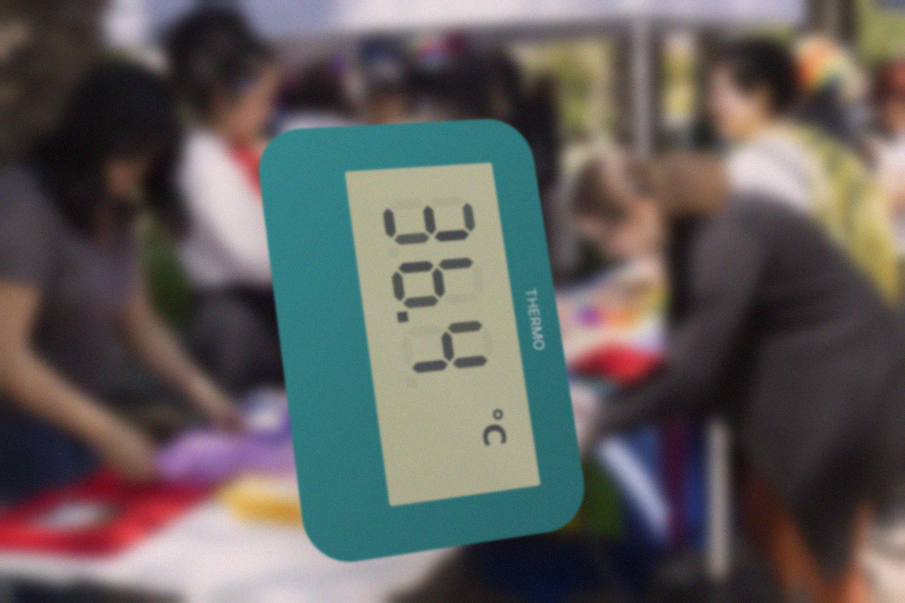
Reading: 36.4 °C
